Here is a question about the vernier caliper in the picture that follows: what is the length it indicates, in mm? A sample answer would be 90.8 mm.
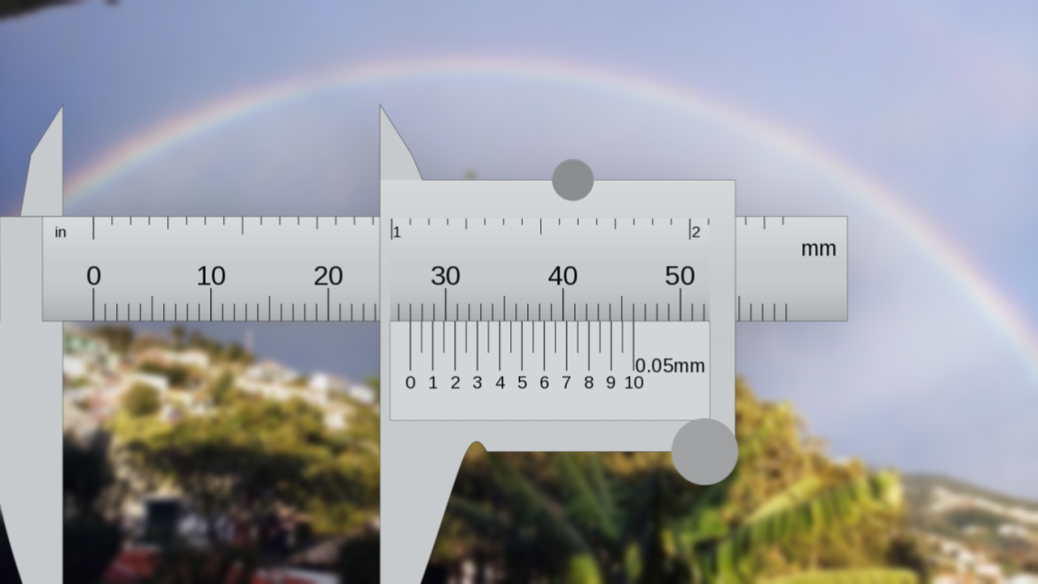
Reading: 27.0 mm
